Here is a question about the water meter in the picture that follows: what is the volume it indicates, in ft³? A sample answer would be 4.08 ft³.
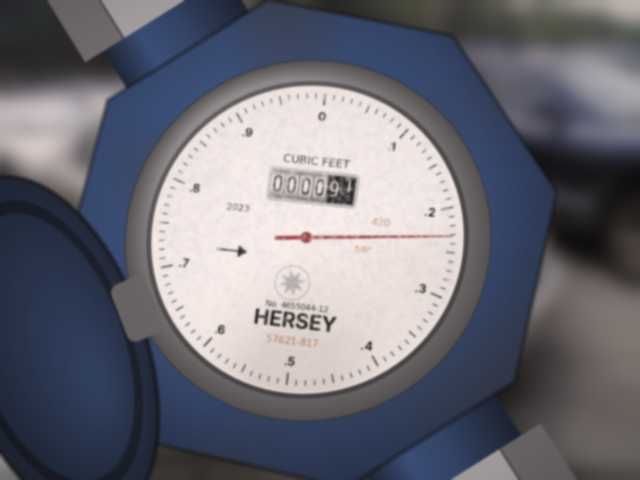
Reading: 91.23 ft³
